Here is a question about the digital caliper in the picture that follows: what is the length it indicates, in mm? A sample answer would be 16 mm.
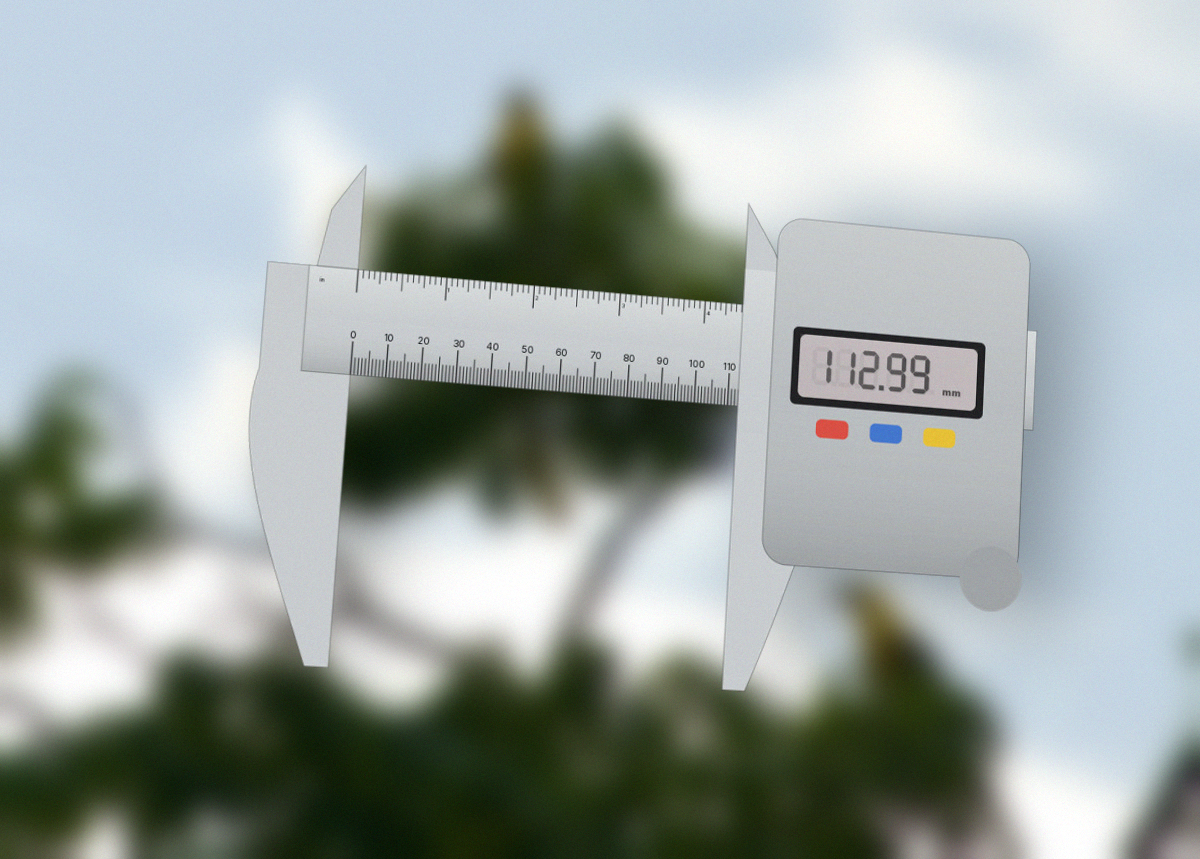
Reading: 112.99 mm
